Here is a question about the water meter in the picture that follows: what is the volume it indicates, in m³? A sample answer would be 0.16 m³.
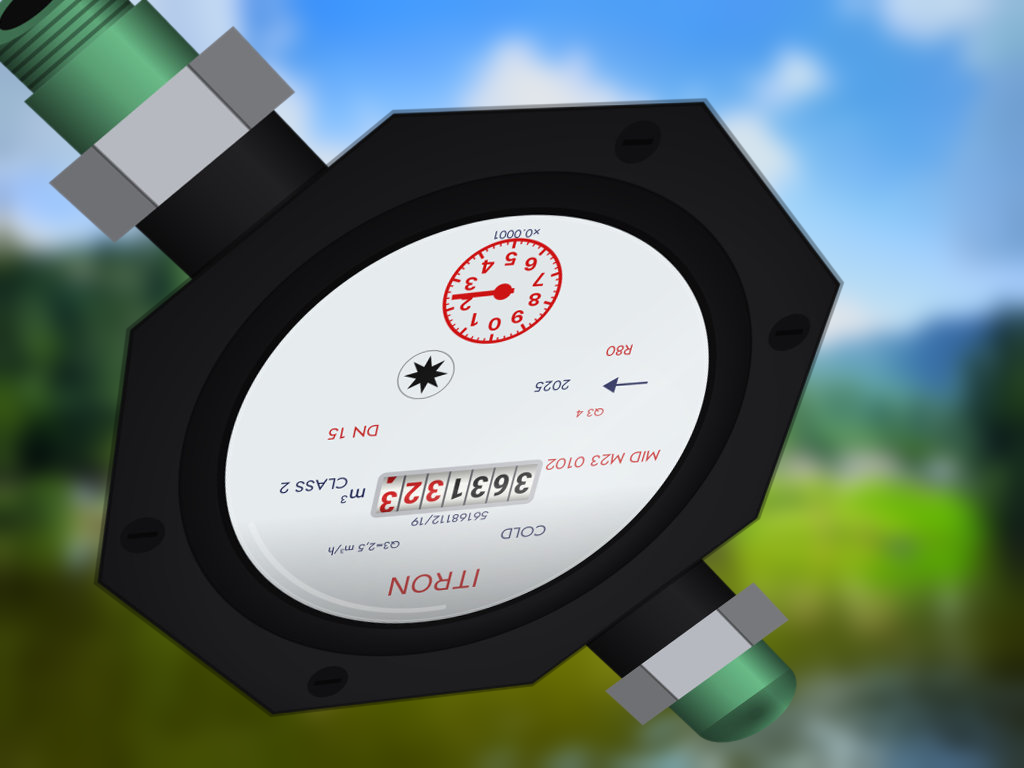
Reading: 3631.3232 m³
